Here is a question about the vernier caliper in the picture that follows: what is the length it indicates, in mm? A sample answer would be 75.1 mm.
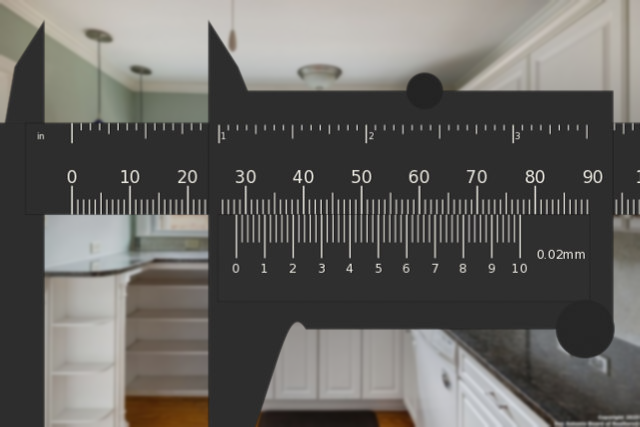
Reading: 28.4 mm
